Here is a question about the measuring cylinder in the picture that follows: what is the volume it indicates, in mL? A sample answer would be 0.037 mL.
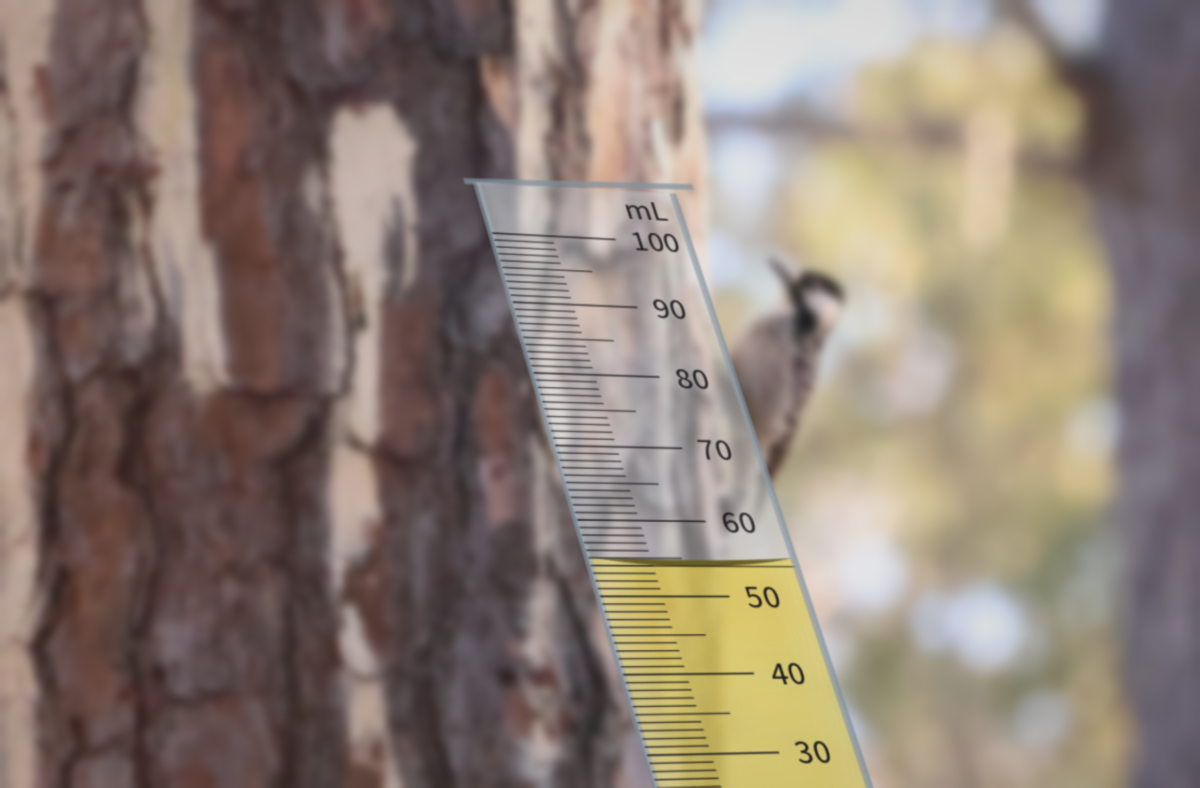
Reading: 54 mL
